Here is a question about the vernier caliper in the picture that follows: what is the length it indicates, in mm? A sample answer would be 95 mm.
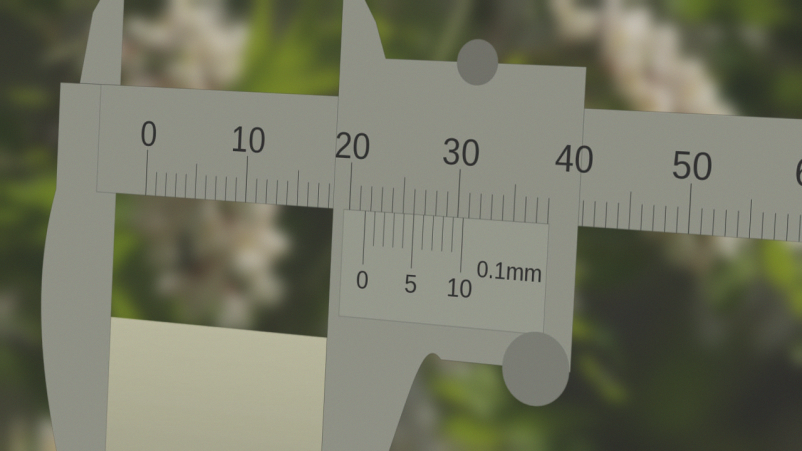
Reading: 21.5 mm
